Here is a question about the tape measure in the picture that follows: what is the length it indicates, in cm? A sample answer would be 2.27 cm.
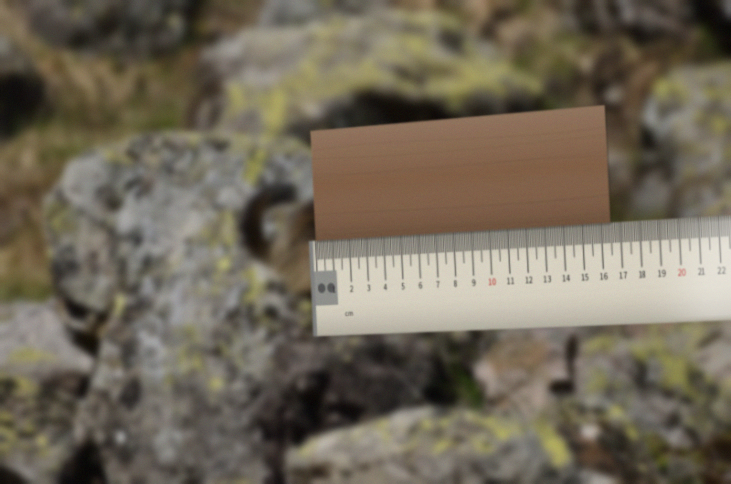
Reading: 16.5 cm
